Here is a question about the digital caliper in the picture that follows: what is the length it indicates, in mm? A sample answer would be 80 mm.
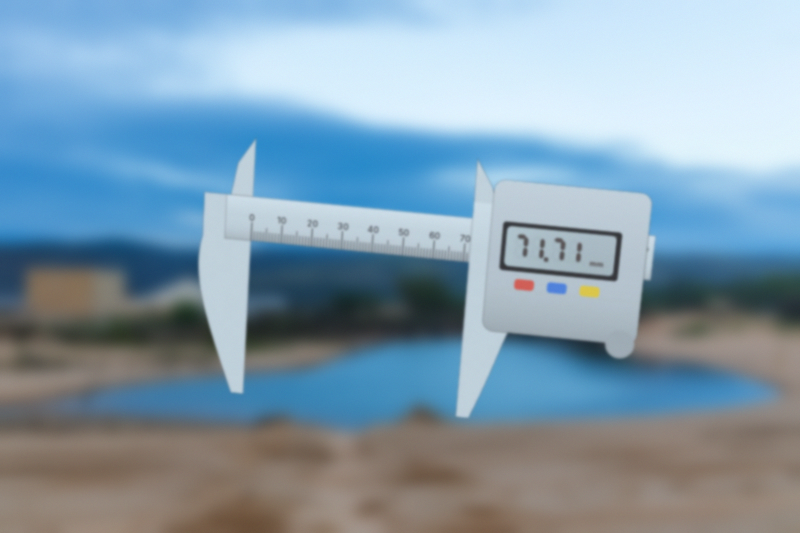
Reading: 71.71 mm
